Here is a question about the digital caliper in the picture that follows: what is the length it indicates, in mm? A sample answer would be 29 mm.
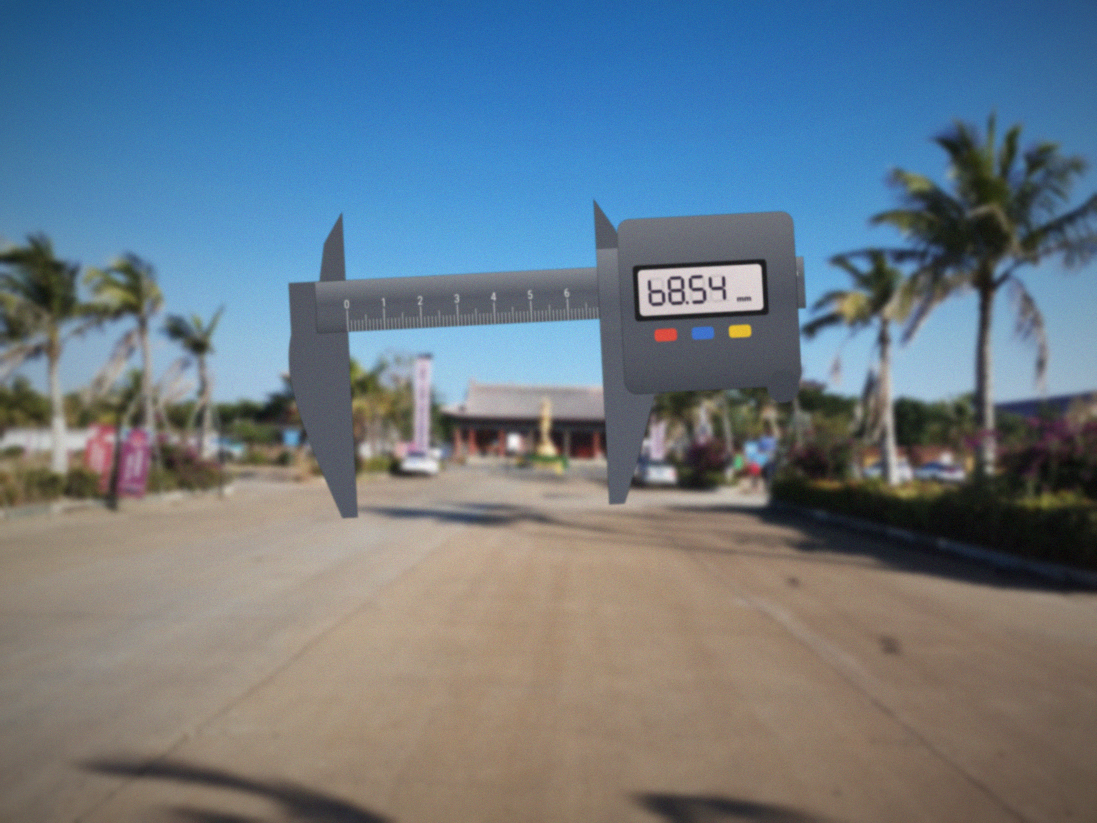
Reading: 68.54 mm
